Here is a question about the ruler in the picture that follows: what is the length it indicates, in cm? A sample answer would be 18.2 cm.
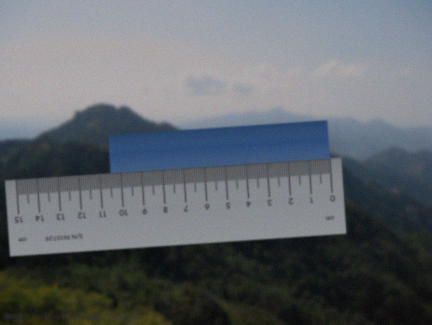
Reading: 10.5 cm
